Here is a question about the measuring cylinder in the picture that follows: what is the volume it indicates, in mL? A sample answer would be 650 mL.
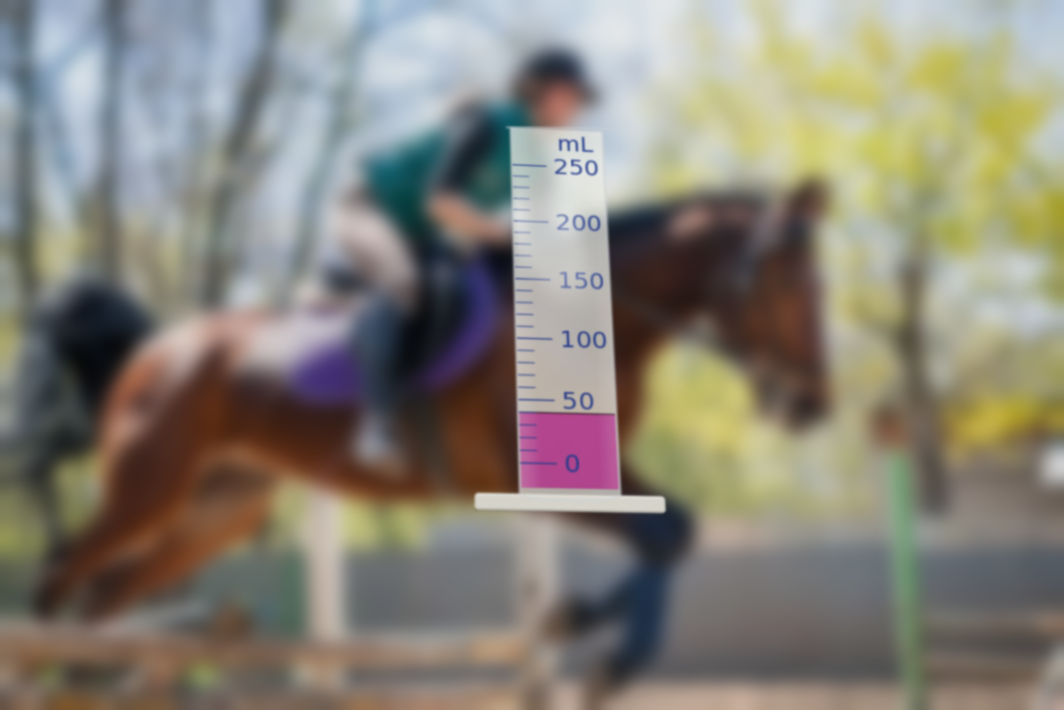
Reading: 40 mL
